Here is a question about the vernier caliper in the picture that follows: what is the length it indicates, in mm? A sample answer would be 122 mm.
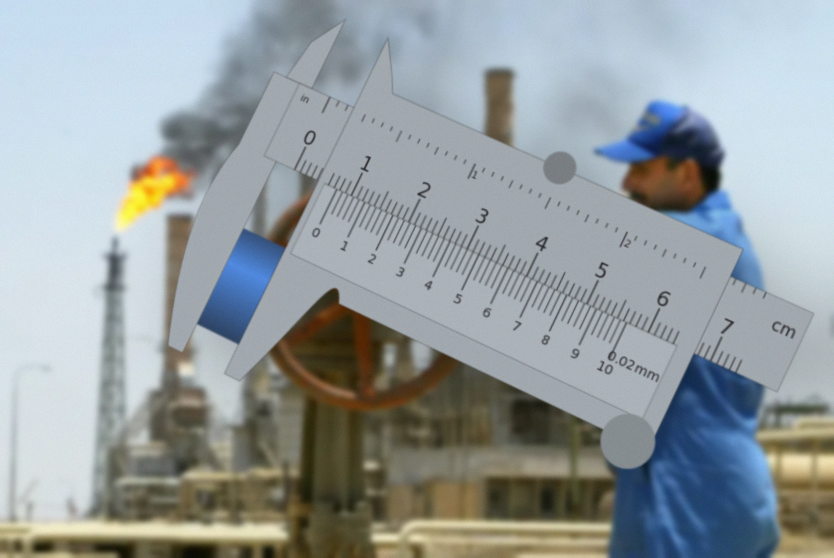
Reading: 7.5 mm
